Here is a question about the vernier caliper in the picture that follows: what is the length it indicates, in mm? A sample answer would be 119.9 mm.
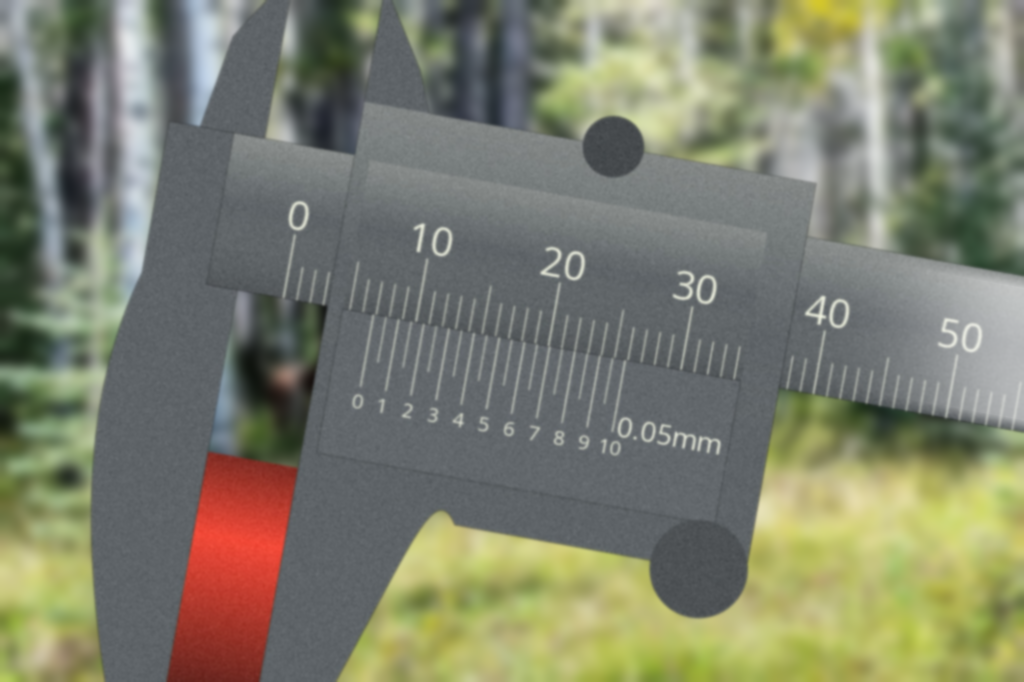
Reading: 6.8 mm
